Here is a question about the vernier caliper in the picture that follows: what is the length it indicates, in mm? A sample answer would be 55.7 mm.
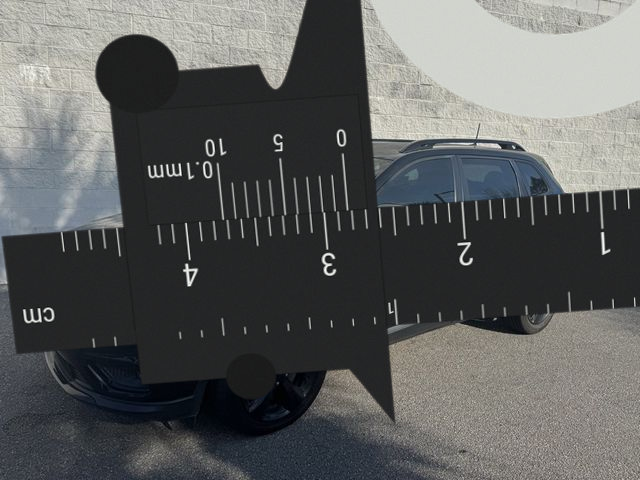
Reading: 28.3 mm
